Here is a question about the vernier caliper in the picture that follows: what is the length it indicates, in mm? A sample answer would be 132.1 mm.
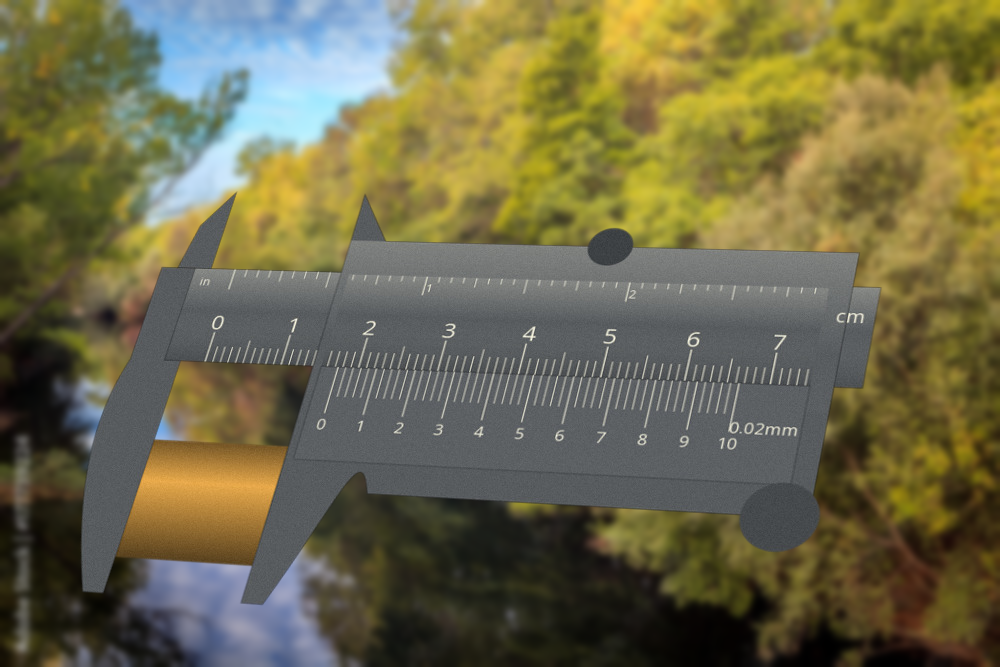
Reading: 17.4 mm
